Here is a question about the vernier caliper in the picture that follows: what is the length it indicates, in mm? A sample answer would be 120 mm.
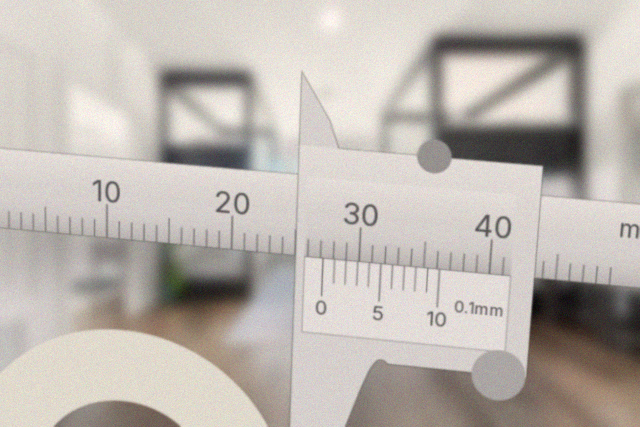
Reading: 27.2 mm
